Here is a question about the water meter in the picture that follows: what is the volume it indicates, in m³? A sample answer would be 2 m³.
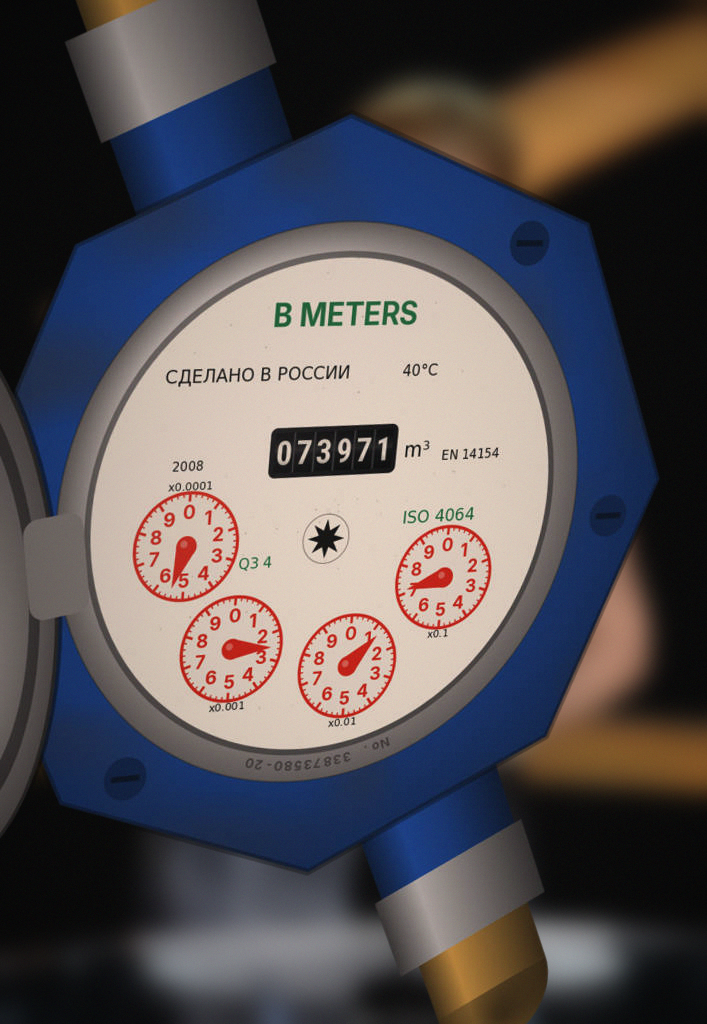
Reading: 73971.7125 m³
